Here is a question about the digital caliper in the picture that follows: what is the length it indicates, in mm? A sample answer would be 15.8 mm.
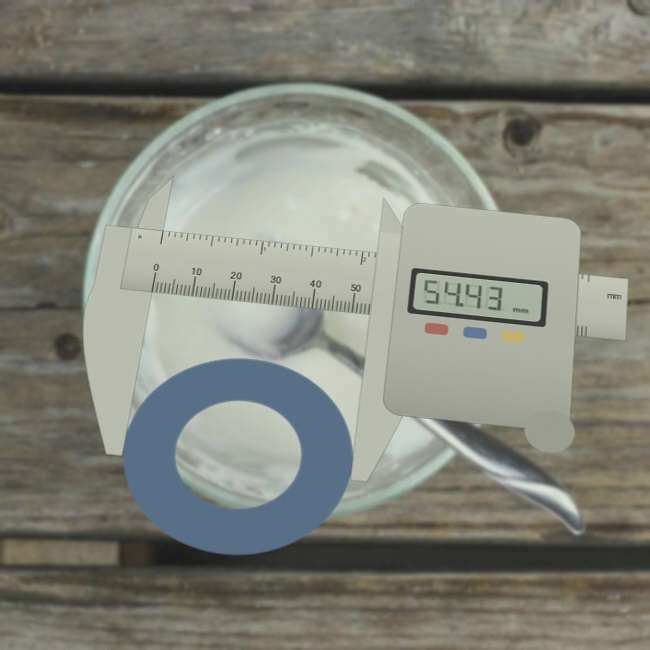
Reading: 54.43 mm
